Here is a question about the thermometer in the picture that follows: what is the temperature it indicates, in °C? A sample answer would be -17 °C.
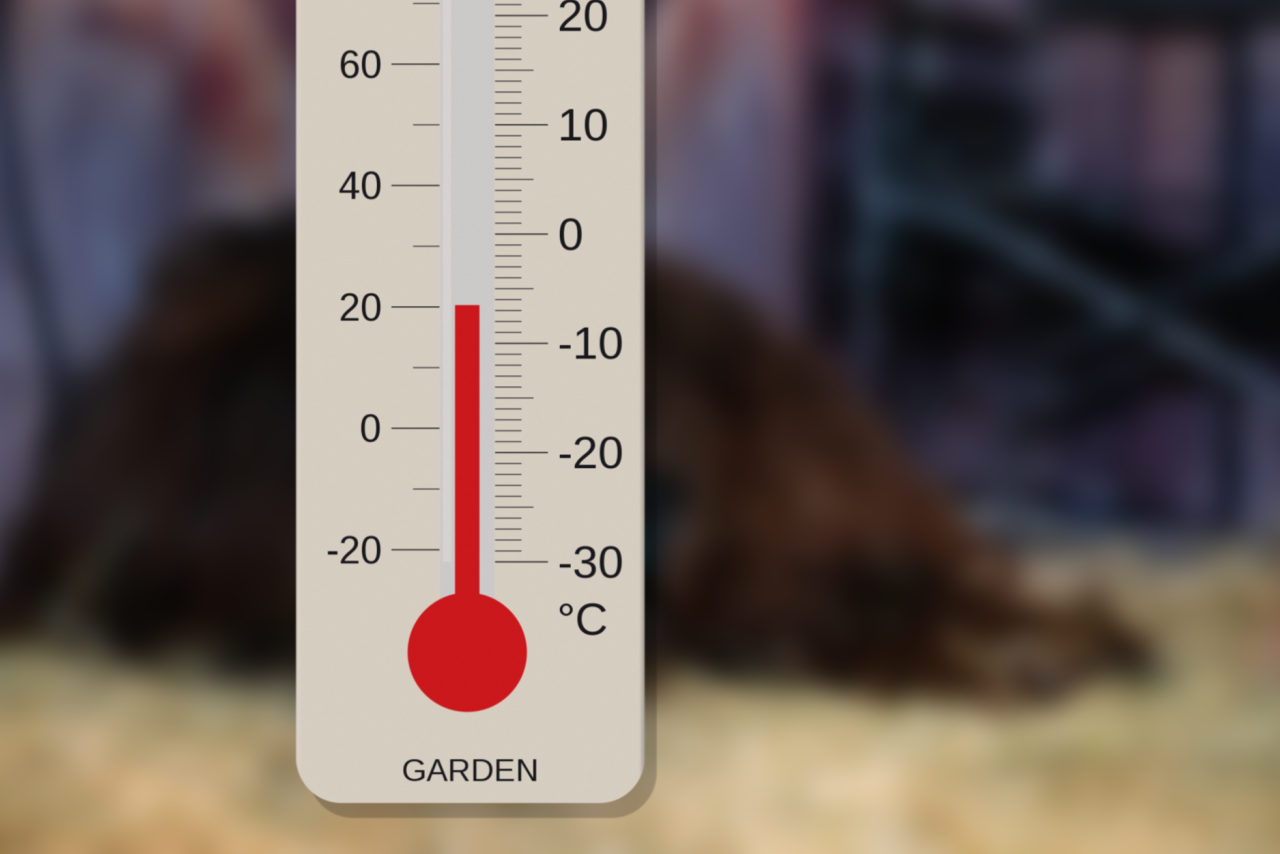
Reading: -6.5 °C
